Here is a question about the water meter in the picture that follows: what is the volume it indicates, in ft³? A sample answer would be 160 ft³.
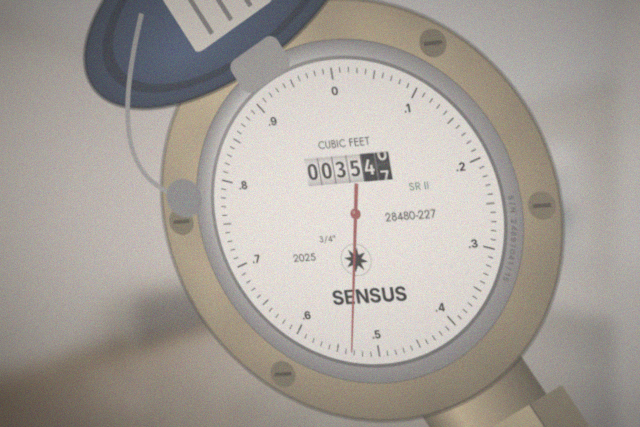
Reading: 3546.53 ft³
